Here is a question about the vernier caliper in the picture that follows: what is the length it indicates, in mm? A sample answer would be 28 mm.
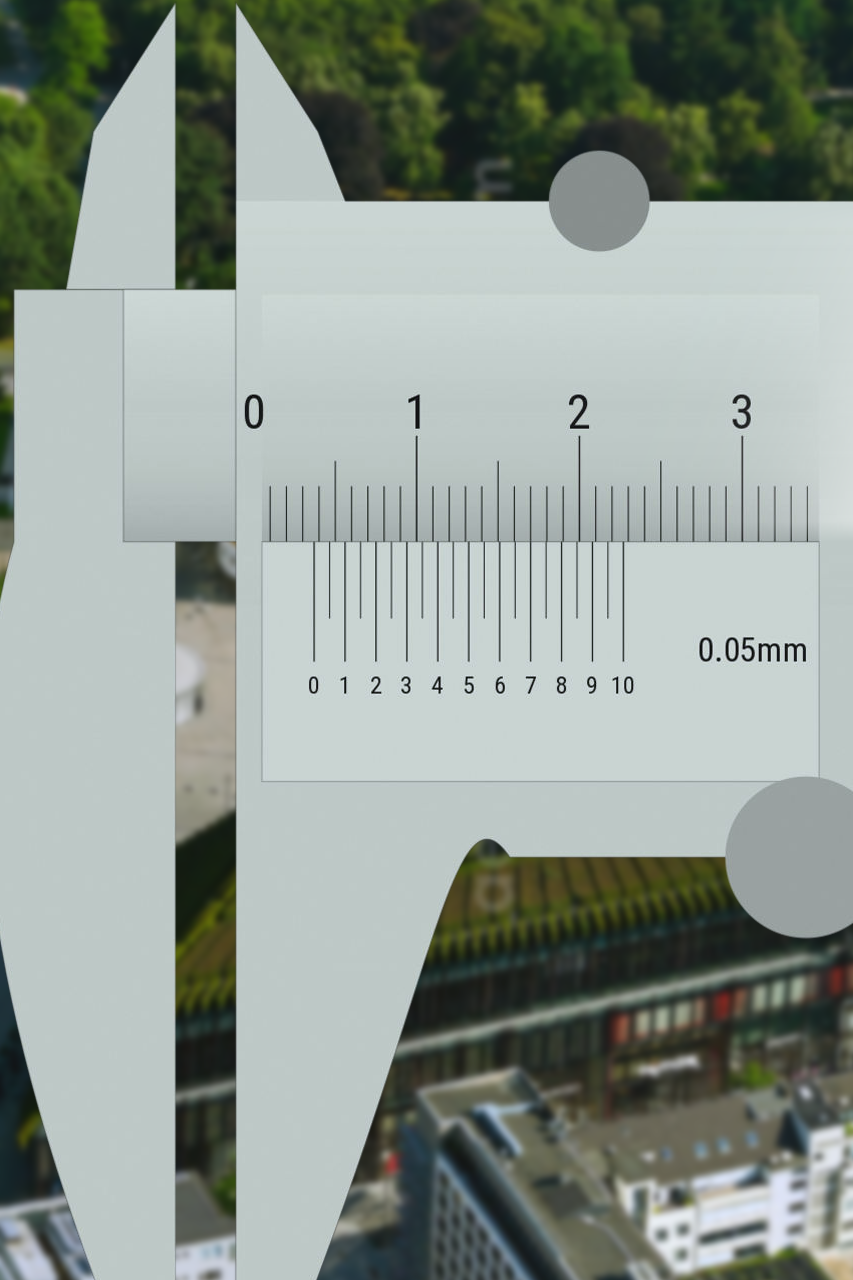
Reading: 3.7 mm
